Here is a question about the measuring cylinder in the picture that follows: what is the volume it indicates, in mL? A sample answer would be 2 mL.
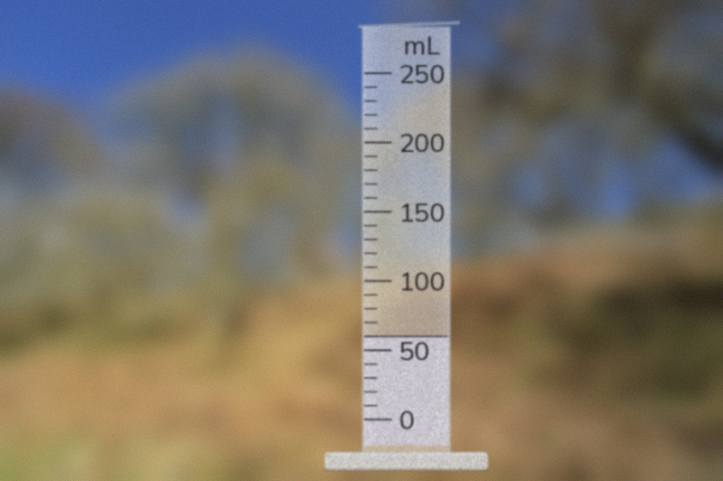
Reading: 60 mL
